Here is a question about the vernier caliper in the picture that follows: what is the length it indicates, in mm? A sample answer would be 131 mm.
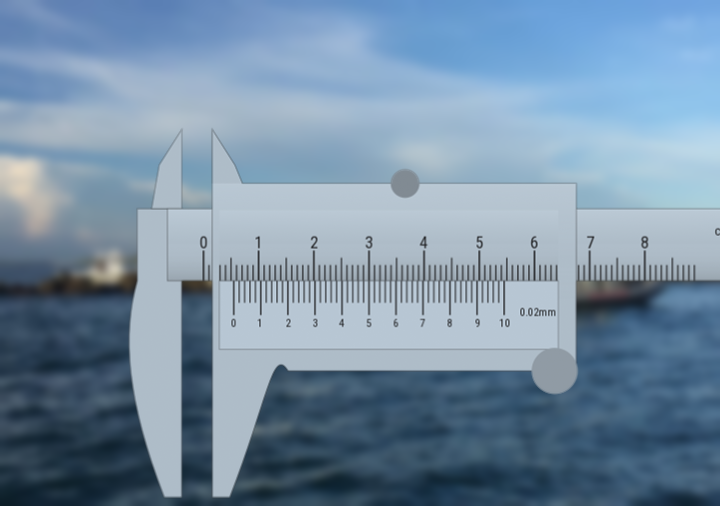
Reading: 5.5 mm
